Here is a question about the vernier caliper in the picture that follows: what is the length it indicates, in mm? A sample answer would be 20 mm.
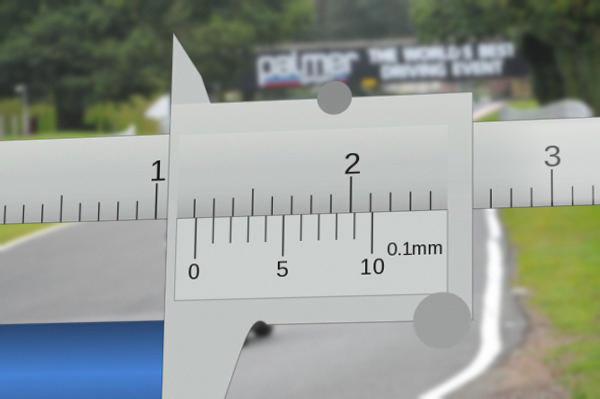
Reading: 12.1 mm
